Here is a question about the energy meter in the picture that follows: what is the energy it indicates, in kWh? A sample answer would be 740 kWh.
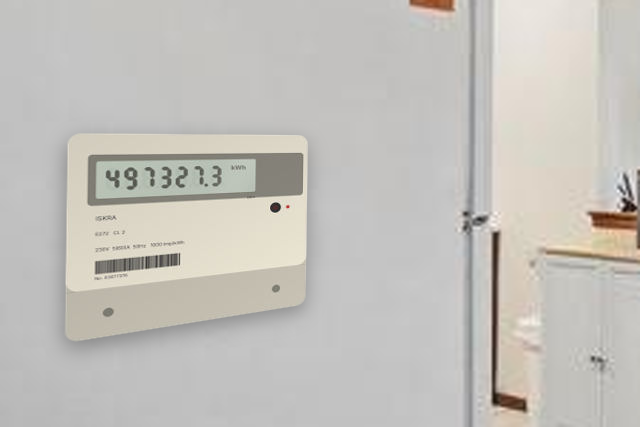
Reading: 497327.3 kWh
